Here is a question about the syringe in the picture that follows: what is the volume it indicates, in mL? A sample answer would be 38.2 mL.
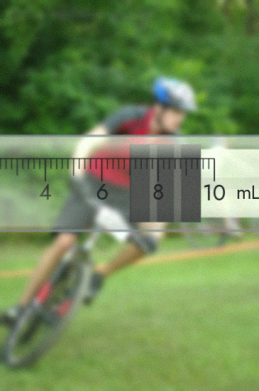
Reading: 7 mL
